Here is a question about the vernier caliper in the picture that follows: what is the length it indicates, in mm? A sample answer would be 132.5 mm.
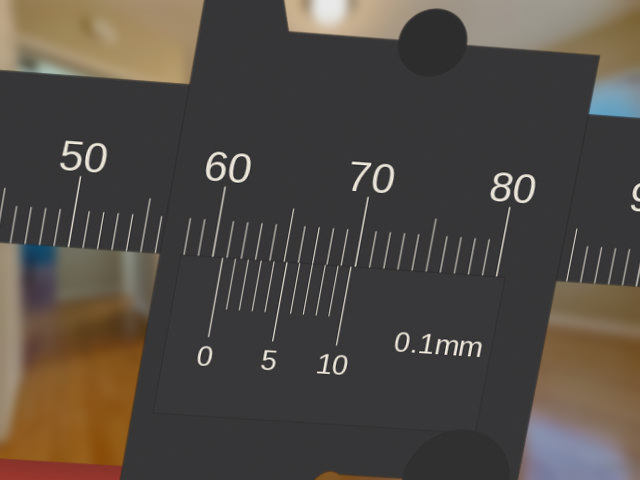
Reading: 60.7 mm
